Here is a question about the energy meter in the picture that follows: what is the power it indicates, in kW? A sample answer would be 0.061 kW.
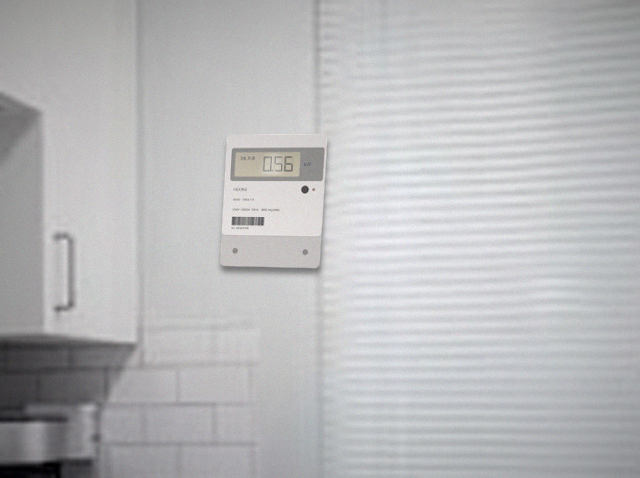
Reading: 0.56 kW
